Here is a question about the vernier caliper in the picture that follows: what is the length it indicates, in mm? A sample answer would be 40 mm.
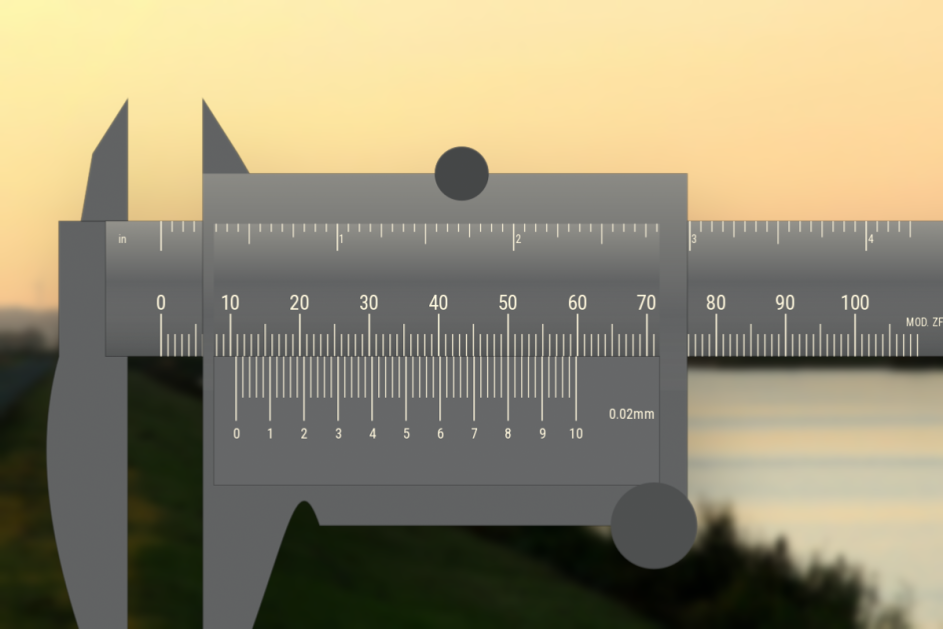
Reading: 10.8 mm
